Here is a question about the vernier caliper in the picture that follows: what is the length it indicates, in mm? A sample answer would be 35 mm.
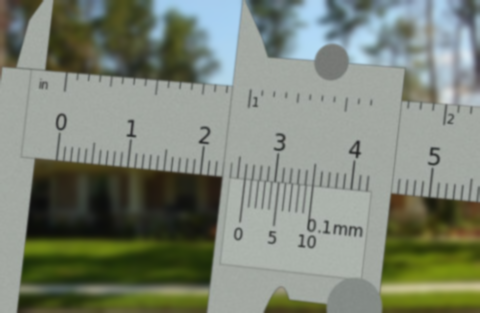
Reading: 26.0 mm
